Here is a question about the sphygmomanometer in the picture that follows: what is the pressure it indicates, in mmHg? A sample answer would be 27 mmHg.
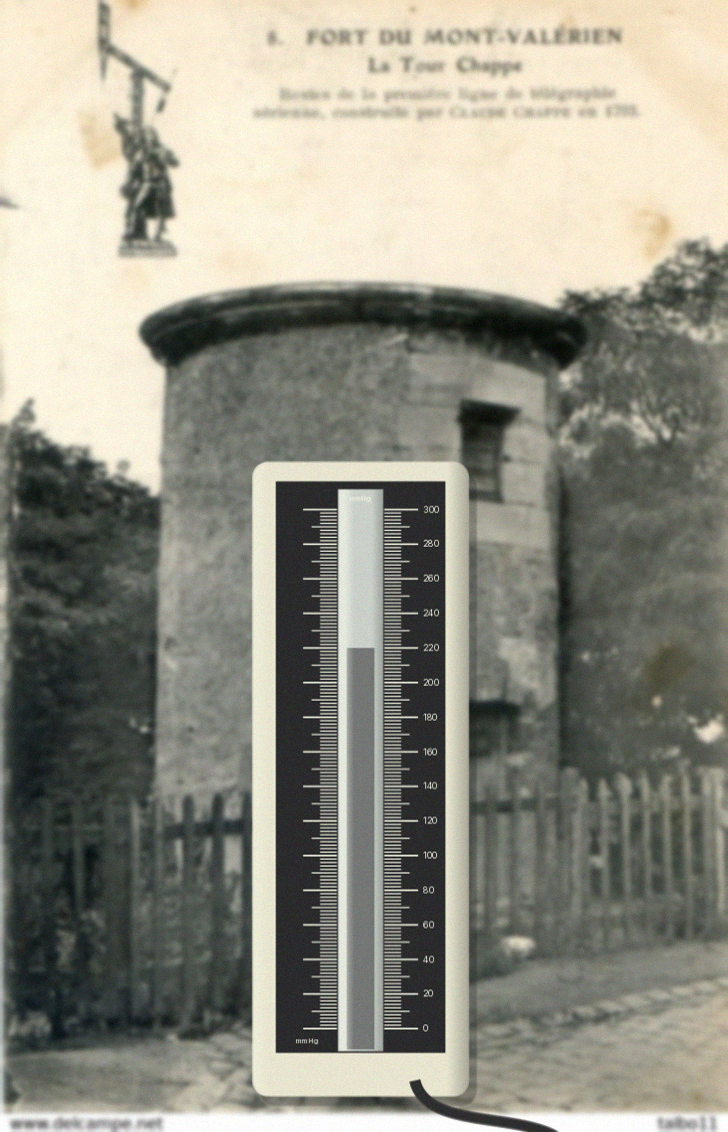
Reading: 220 mmHg
